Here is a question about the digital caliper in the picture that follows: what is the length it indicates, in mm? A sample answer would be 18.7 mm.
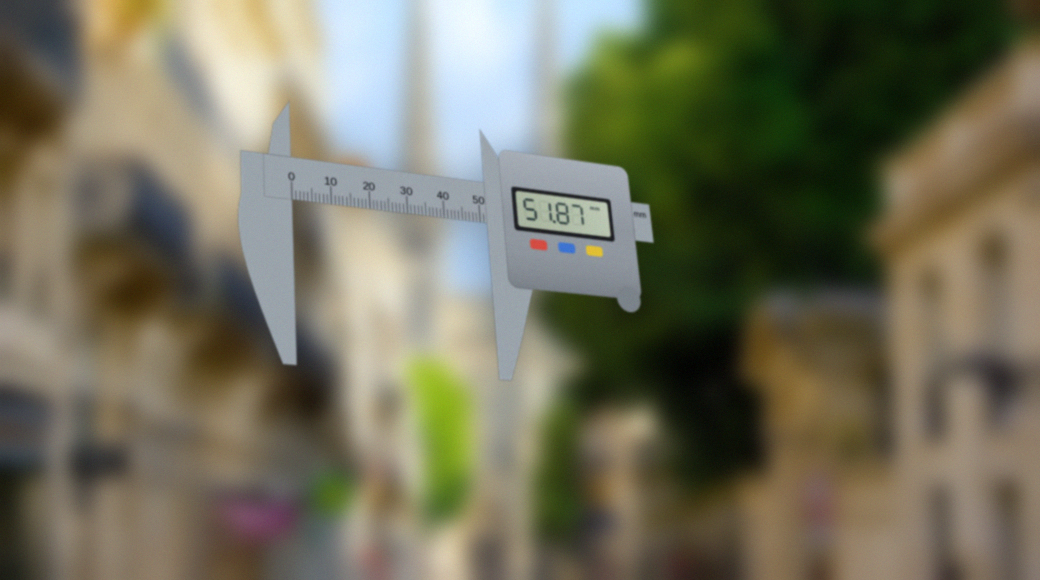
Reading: 51.87 mm
